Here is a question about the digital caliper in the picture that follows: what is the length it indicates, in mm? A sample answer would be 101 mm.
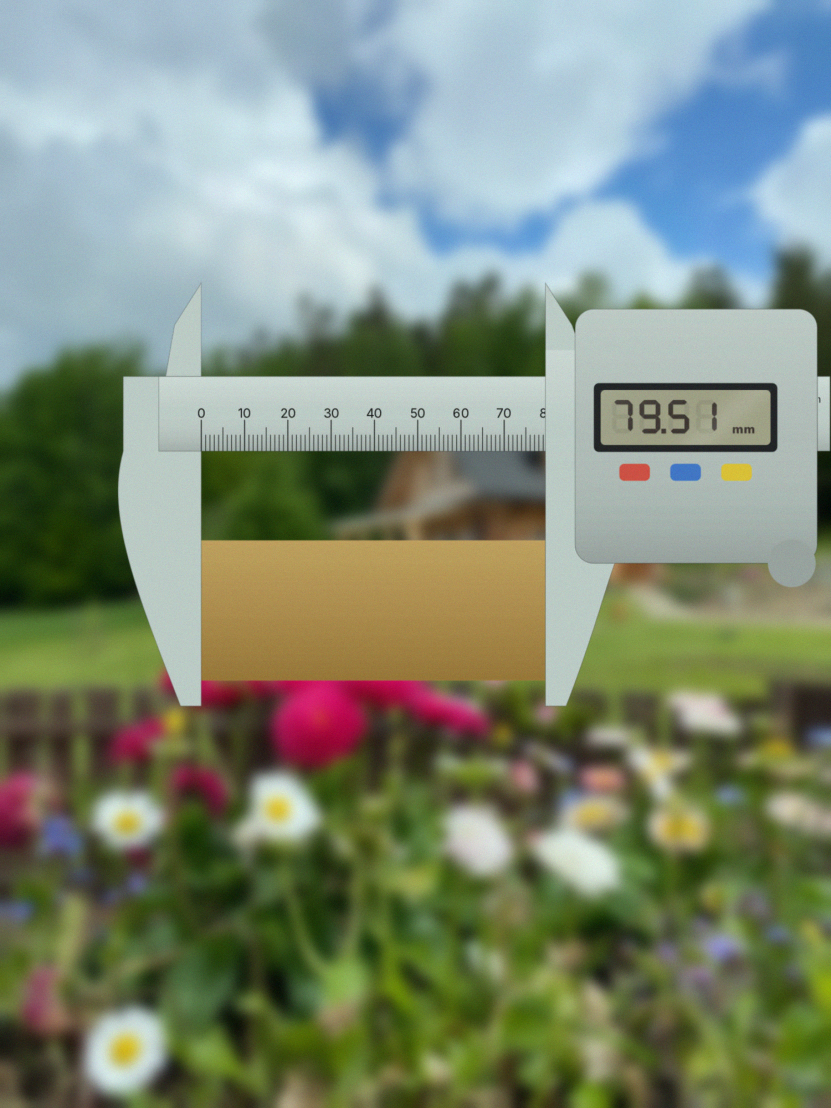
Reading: 79.51 mm
